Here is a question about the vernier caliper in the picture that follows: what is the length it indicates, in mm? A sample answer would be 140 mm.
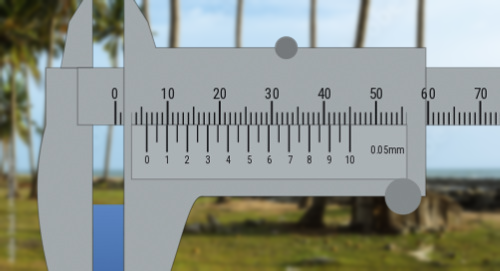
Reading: 6.0 mm
